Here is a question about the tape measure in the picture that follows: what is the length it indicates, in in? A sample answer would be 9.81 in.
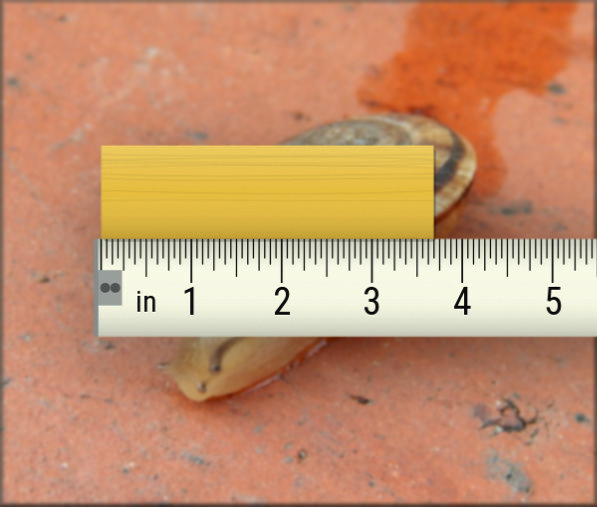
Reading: 3.6875 in
